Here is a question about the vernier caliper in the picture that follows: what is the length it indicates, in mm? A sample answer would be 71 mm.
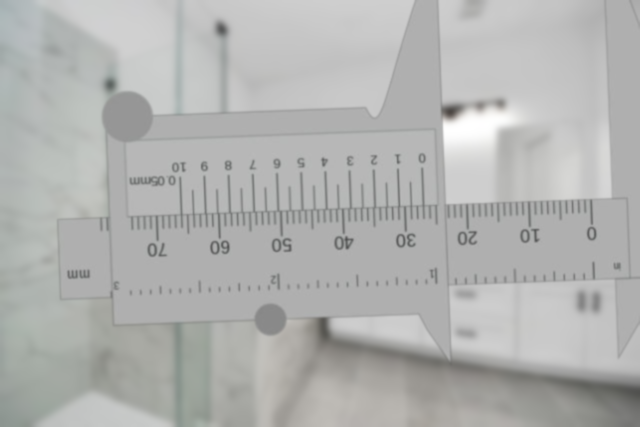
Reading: 27.0 mm
